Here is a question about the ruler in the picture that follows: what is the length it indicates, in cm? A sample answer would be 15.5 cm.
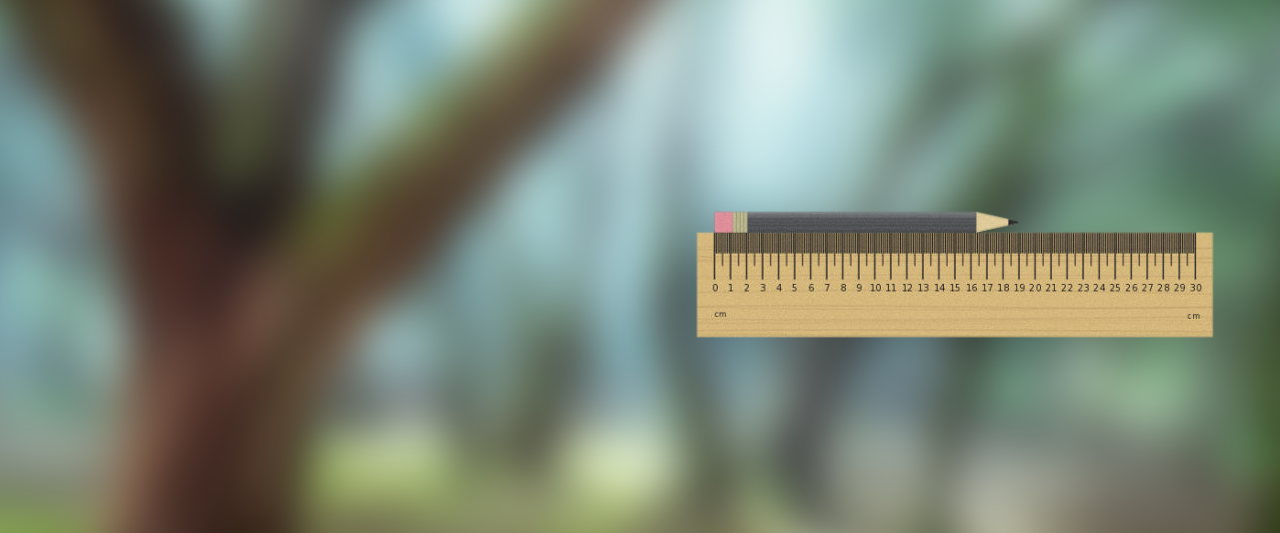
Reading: 19 cm
